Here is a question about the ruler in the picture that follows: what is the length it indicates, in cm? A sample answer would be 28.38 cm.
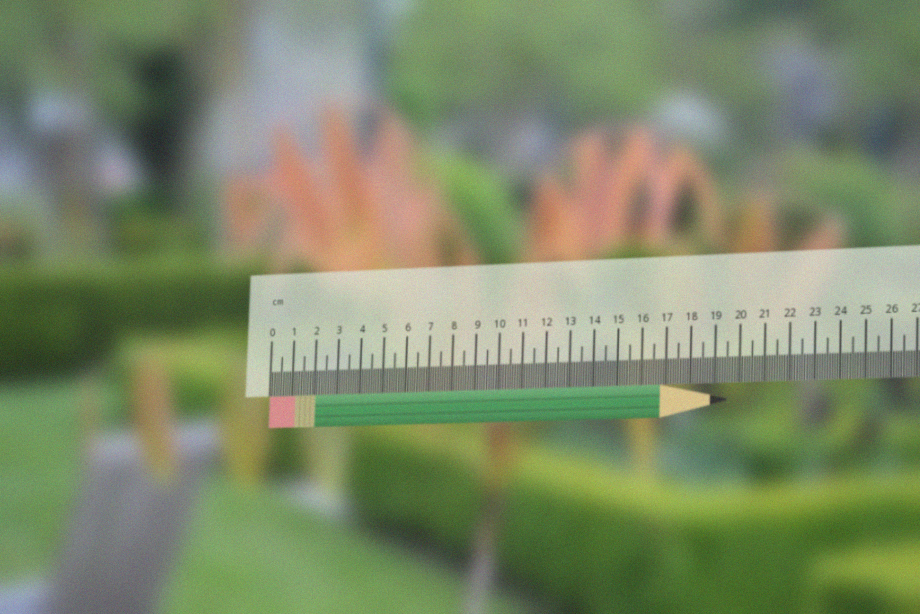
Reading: 19.5 cm
